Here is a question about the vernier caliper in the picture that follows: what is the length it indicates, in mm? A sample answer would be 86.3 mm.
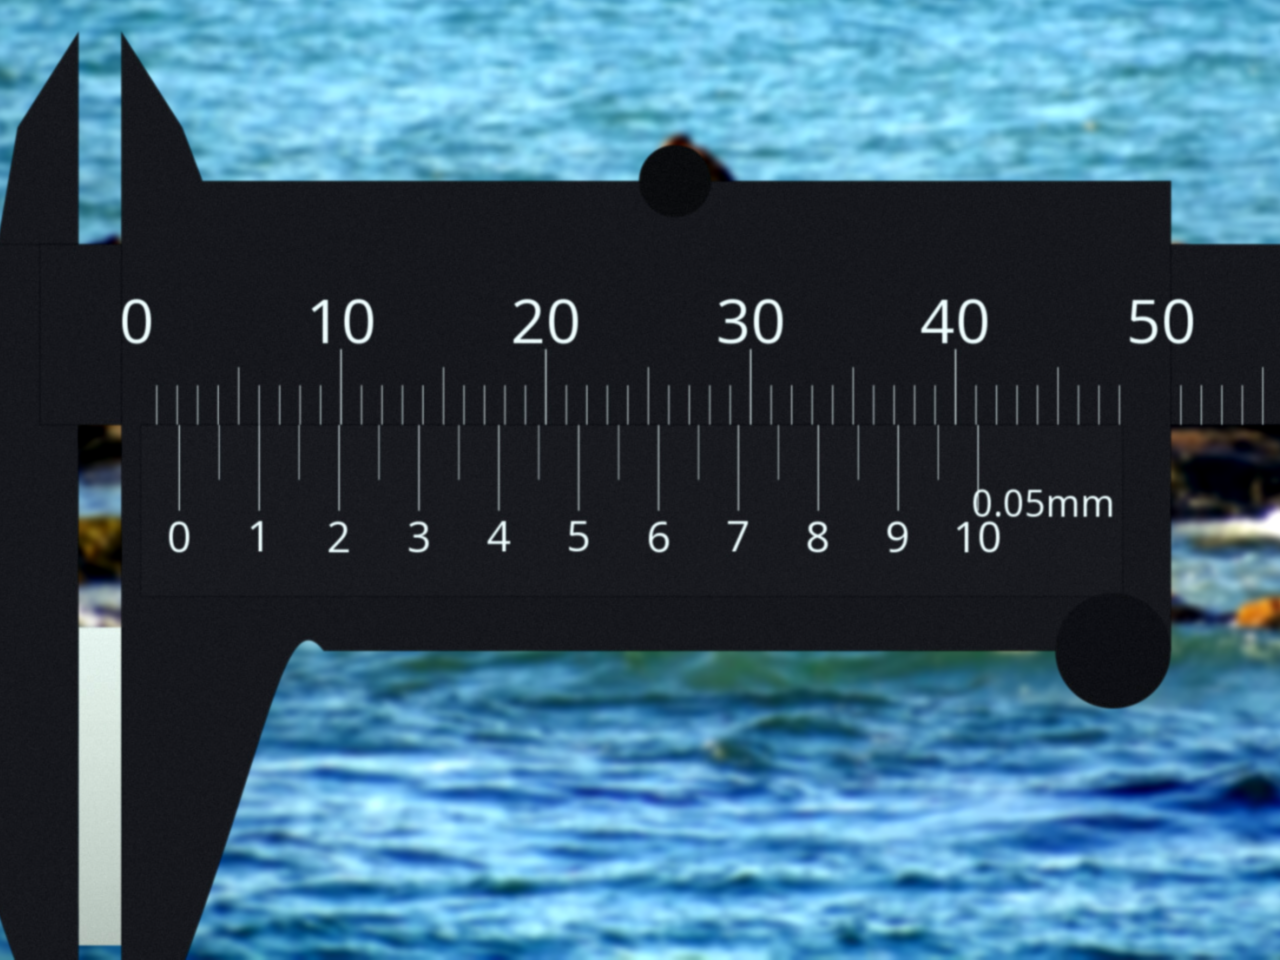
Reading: 2.1 mm
